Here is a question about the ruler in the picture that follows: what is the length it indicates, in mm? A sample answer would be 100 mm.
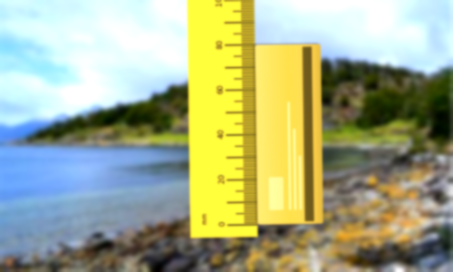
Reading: 80 mm
